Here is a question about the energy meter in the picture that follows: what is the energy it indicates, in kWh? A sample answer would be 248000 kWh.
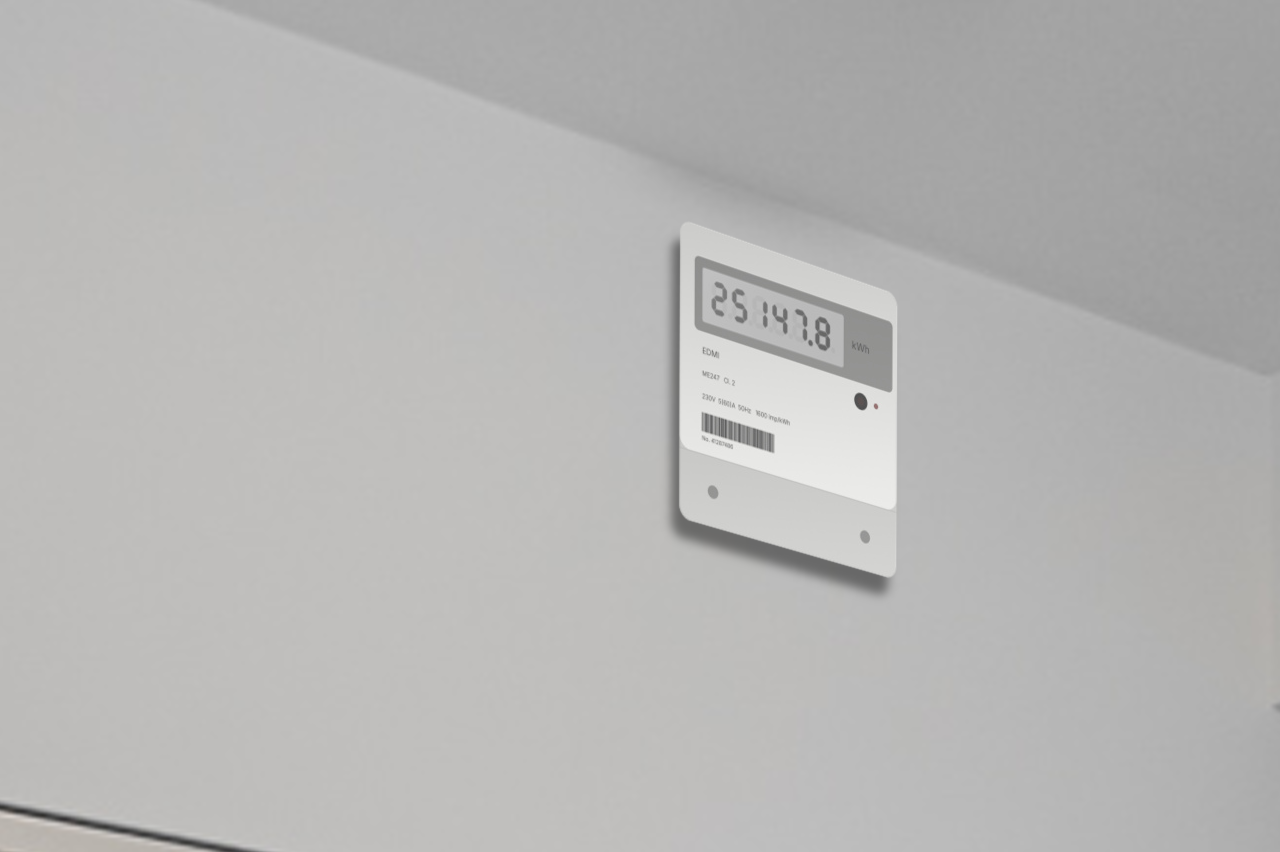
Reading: 25147.8 kWh
